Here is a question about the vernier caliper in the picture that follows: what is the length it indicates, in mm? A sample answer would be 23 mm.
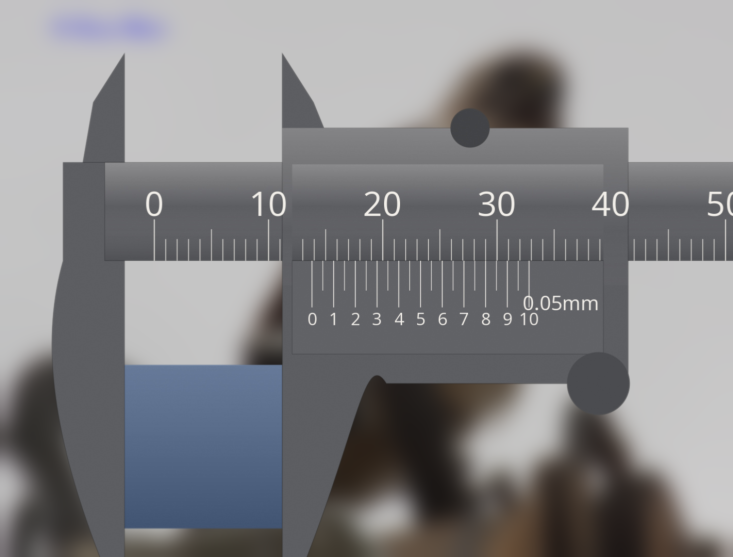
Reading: 13.8 mm
